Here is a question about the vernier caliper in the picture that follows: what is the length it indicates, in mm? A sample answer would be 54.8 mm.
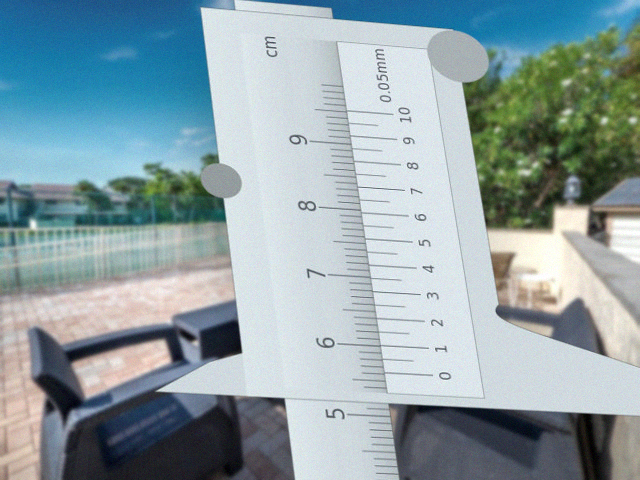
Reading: 56.2 mm
